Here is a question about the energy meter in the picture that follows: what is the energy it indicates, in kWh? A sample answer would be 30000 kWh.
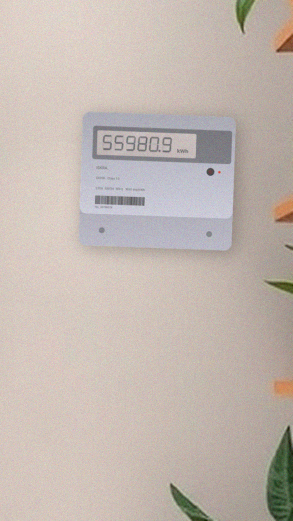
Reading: 55980.9 kWh
